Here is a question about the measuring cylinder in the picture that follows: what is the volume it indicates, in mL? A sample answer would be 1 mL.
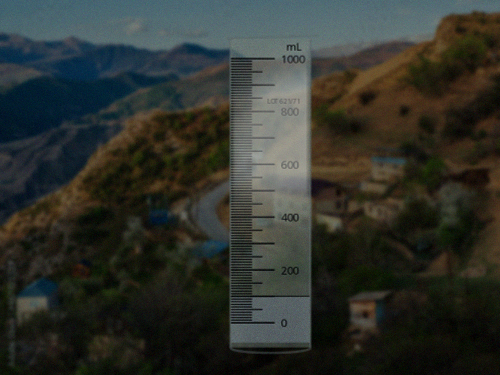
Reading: 100 mL
